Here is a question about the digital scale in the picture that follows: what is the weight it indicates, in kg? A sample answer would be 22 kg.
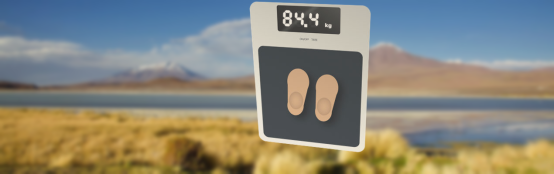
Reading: 84.4 kg
